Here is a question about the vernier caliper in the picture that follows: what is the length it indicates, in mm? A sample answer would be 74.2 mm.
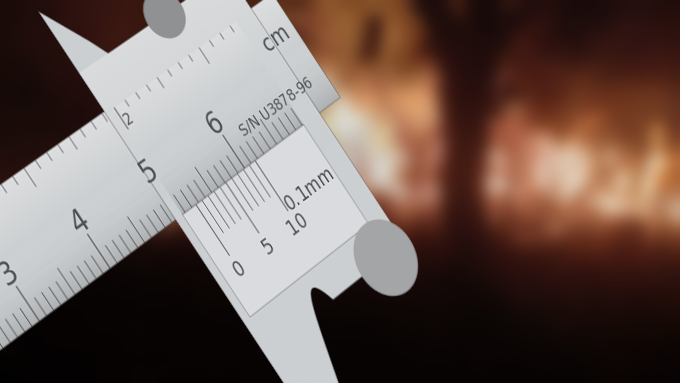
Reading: 52.6 mm
